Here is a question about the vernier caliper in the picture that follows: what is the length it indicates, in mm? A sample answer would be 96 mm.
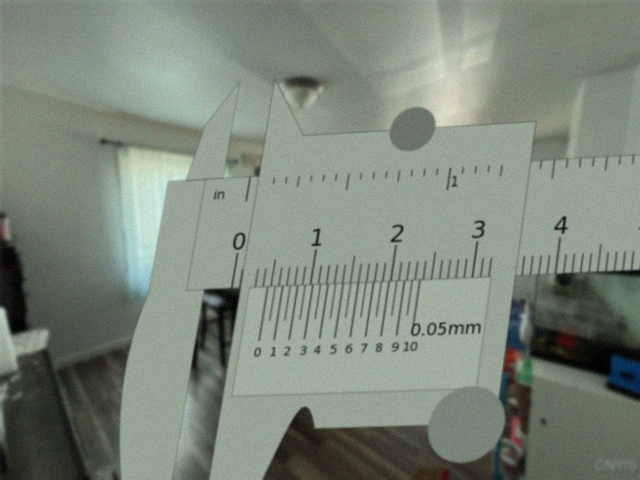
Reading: 4.6 mm
